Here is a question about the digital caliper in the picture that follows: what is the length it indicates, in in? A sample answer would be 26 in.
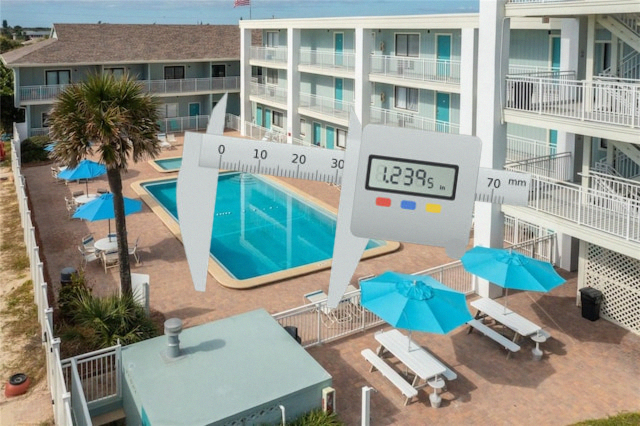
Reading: 1.2395 in
